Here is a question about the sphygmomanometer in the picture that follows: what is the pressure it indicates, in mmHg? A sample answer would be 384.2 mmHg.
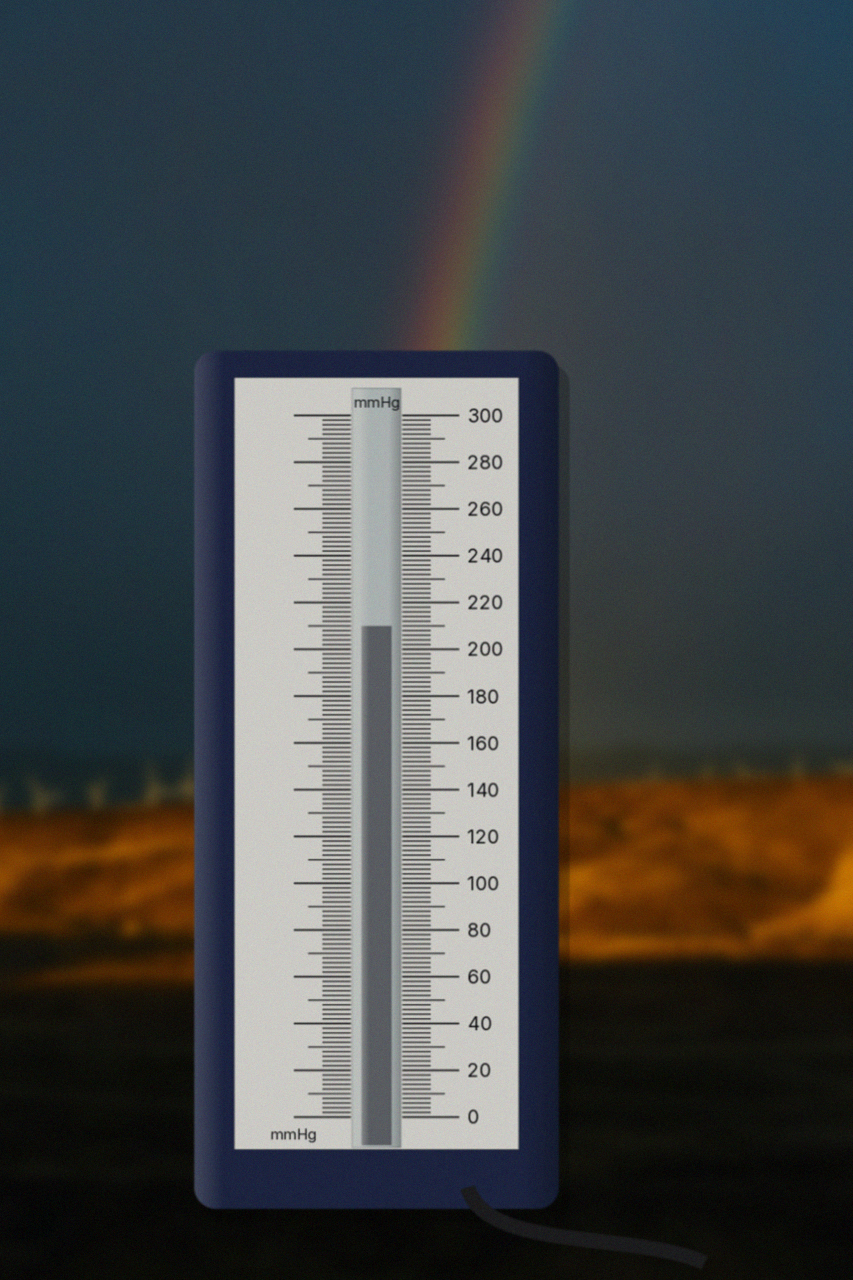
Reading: 210 mmHg
